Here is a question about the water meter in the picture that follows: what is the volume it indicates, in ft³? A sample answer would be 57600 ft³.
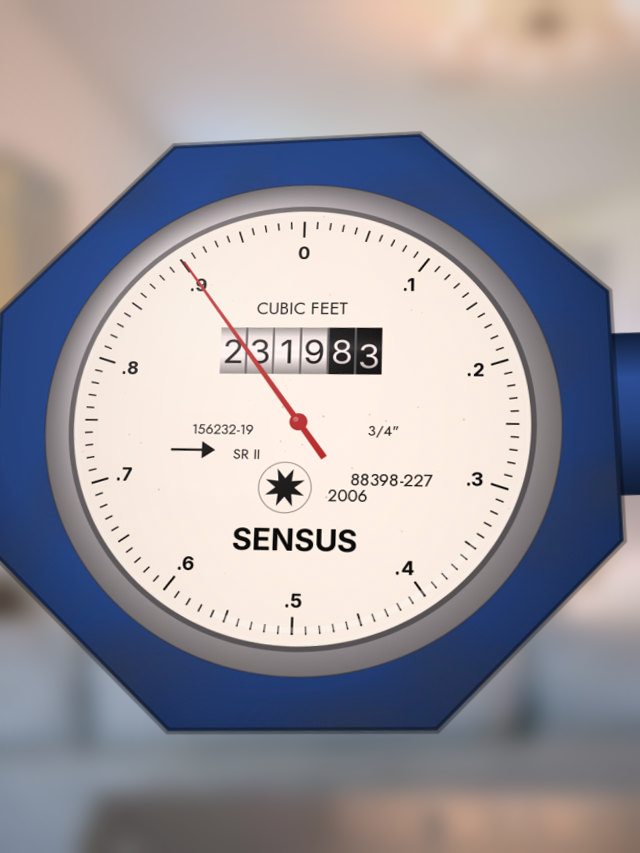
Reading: 231982.90 ft³
